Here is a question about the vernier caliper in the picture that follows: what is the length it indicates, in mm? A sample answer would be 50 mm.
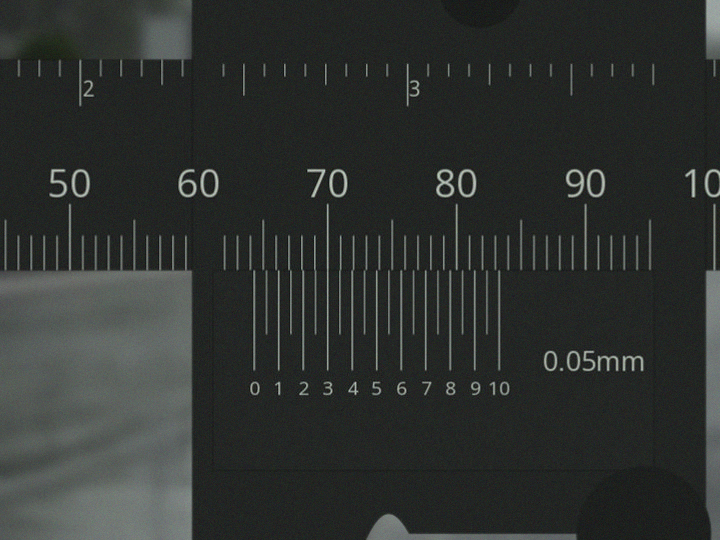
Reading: 64.3 mm
